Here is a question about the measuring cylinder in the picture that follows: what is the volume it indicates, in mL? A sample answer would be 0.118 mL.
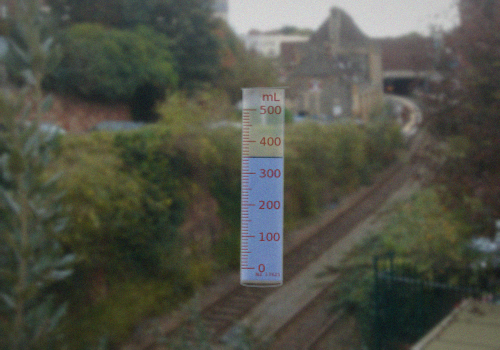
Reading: 350 mL
